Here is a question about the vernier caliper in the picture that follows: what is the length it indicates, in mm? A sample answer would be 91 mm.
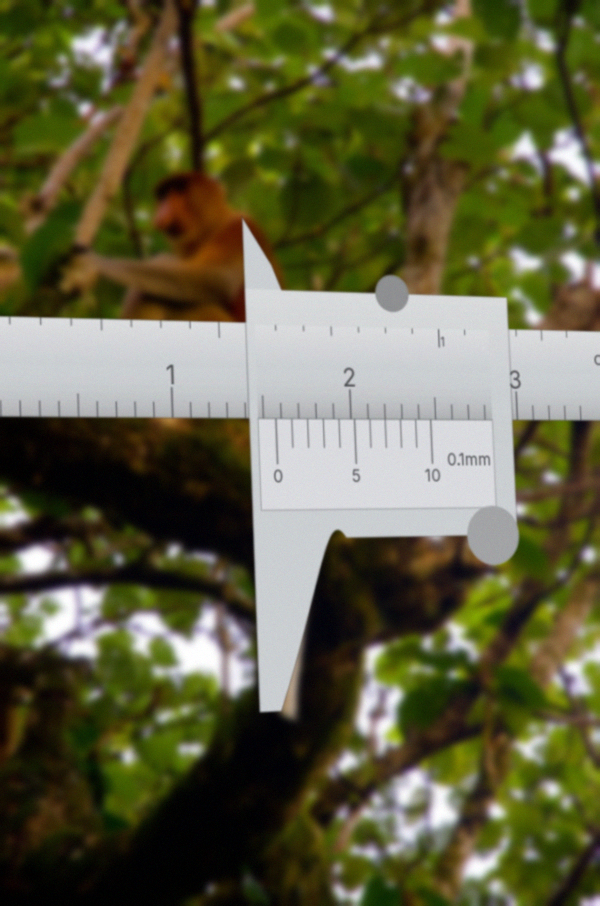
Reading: 15.7 mm
